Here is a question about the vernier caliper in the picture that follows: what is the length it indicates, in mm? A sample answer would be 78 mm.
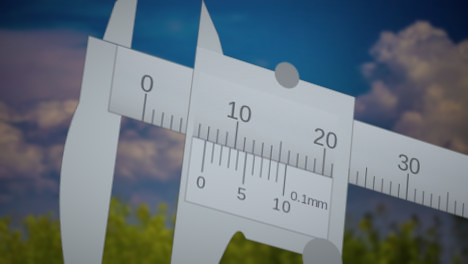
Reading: 6.8 mm
